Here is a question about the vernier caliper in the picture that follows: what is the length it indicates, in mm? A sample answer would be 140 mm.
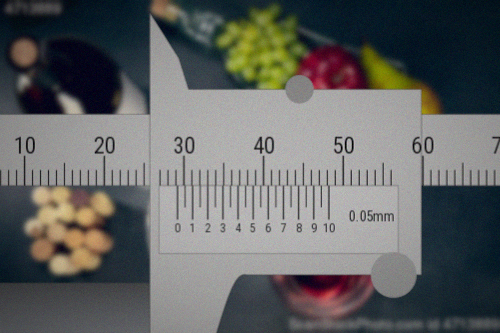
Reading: 29.2 mm
